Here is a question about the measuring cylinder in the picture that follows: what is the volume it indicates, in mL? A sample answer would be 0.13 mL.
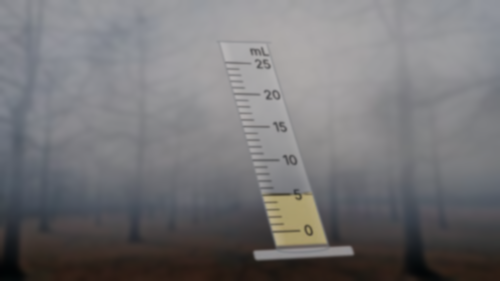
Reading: 5 mL
